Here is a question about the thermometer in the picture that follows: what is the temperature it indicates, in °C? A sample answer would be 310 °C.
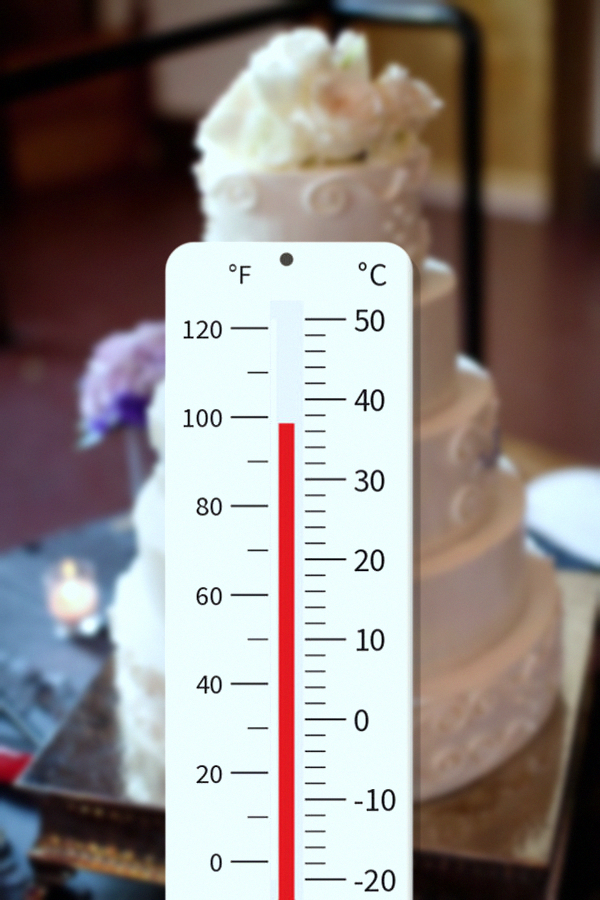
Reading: 37 °C
